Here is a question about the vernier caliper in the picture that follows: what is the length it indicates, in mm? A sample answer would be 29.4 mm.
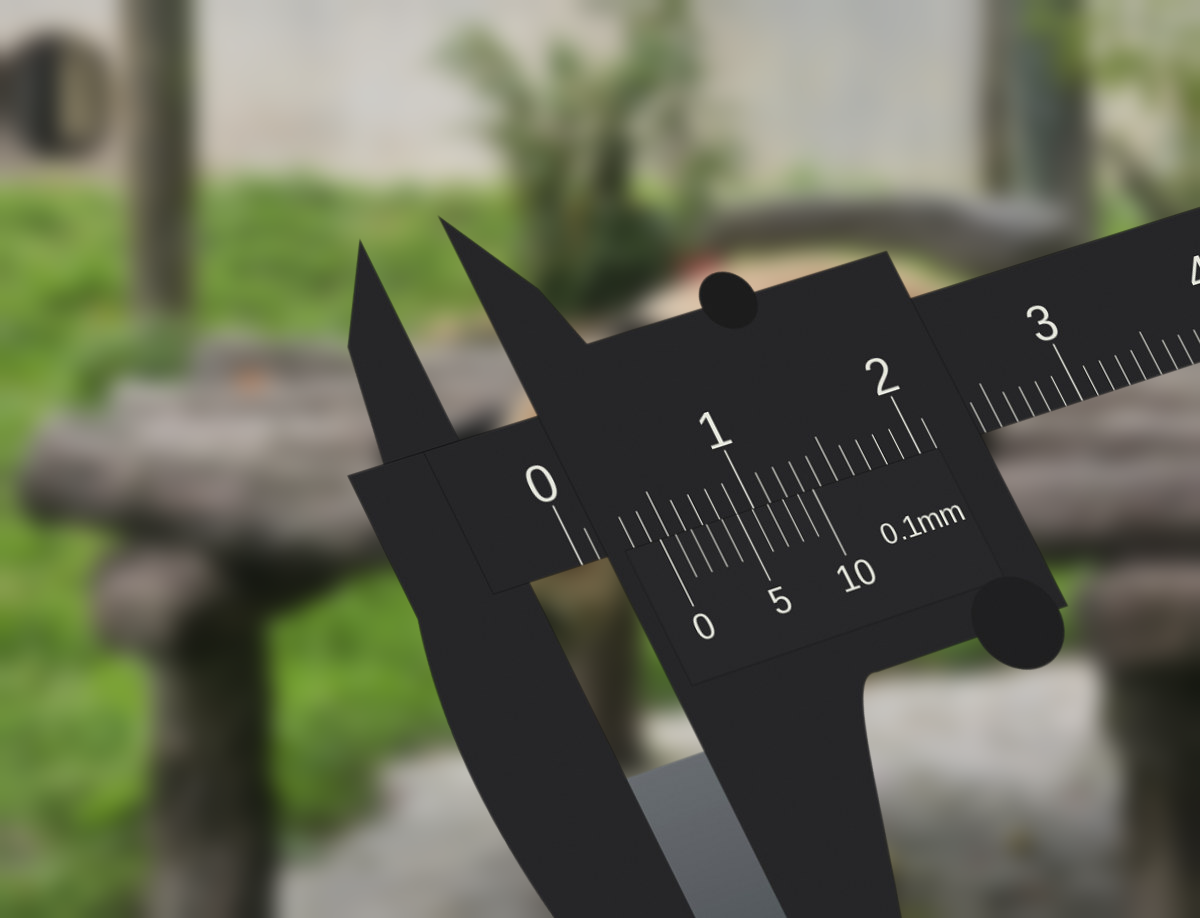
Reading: 4.5 mm
